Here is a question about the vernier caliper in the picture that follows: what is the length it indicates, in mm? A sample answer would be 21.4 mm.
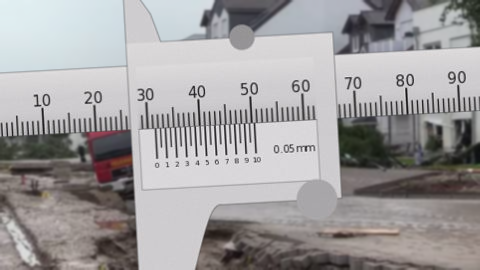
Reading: 31.5 mm
